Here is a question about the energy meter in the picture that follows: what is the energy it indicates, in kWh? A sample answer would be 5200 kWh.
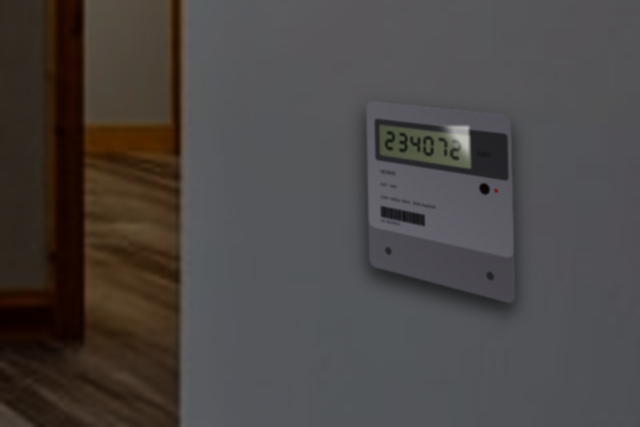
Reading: 234072 kWh
